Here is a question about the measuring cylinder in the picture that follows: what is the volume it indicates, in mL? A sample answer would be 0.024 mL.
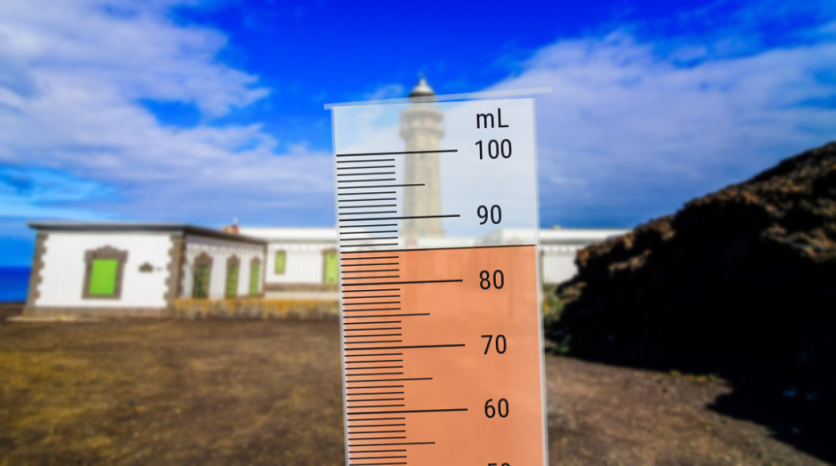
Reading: 85 mL
